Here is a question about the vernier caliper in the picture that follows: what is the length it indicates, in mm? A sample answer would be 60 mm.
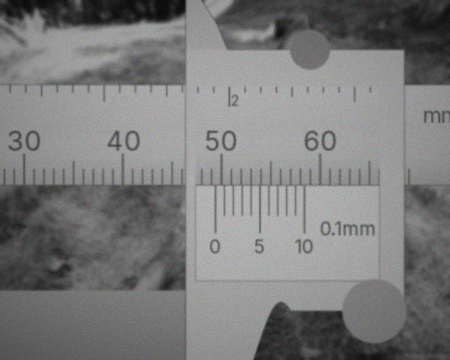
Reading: 49.4 mm
